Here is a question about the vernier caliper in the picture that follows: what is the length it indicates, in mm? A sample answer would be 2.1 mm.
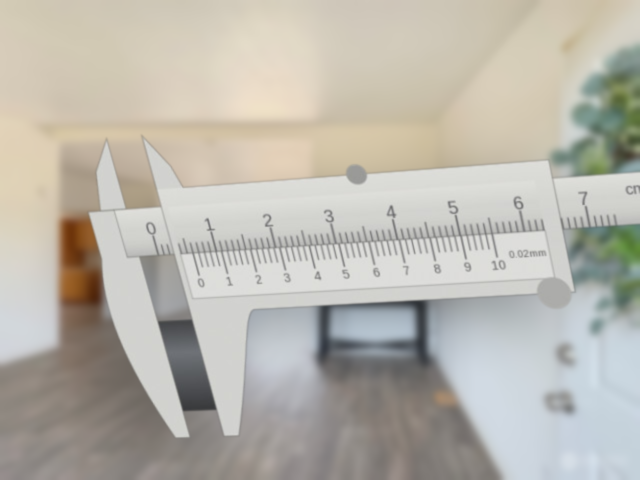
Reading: 6.0 mm
